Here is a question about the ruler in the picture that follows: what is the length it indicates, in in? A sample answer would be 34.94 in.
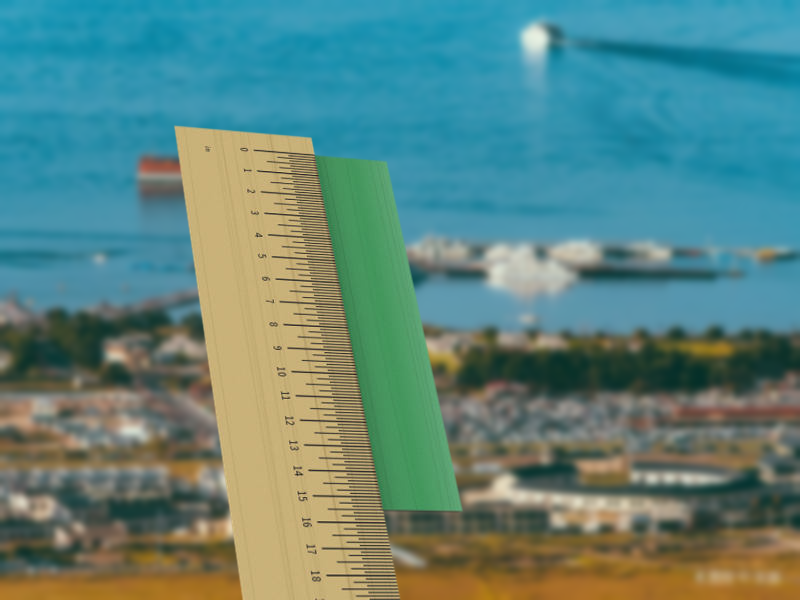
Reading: 15.5 in
